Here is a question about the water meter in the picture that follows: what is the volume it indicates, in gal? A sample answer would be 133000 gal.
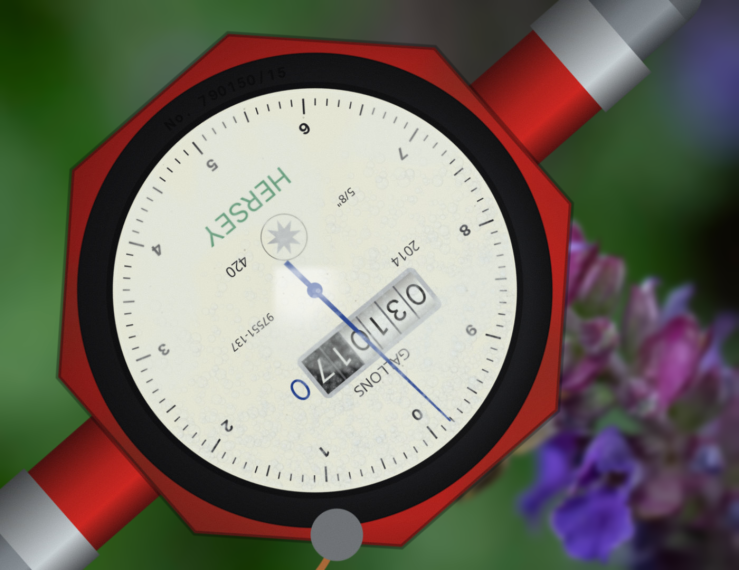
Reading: 310169.8 gal
